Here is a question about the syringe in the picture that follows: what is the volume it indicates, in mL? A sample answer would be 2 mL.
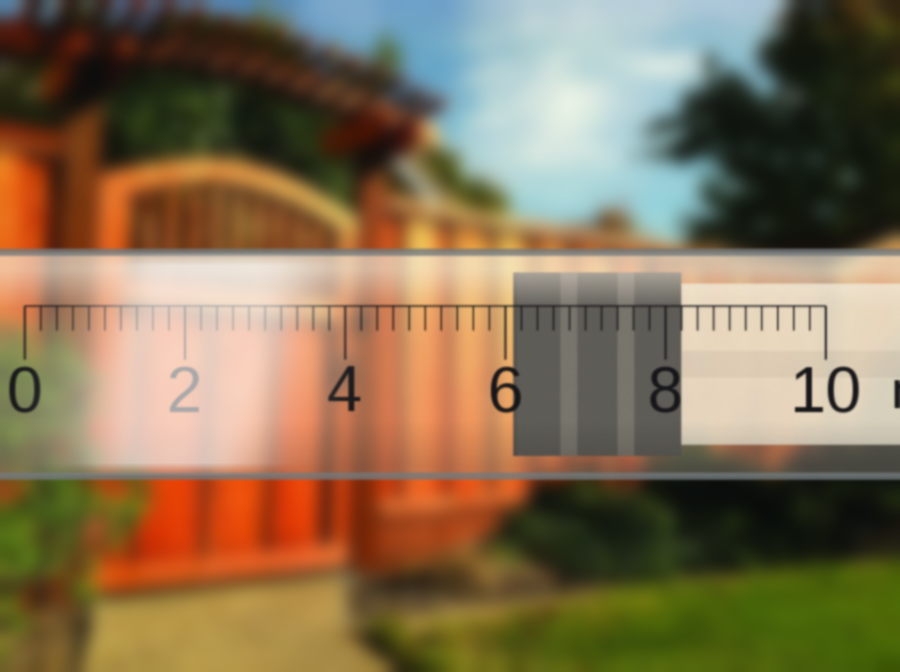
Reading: 6.1 mL
